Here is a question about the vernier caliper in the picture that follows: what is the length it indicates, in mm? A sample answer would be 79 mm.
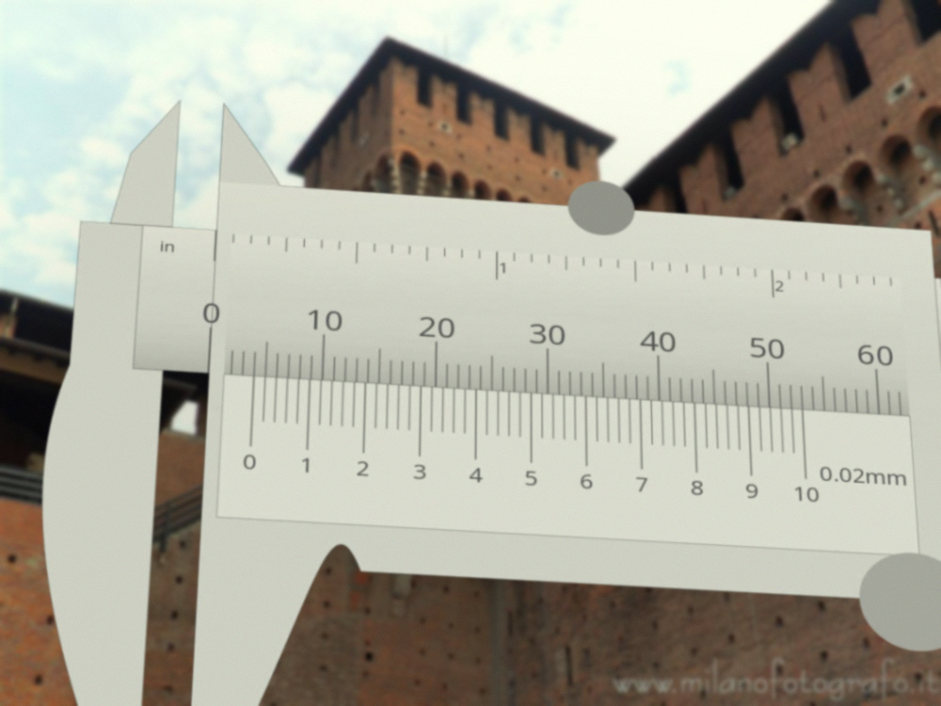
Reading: 4.0 mm
